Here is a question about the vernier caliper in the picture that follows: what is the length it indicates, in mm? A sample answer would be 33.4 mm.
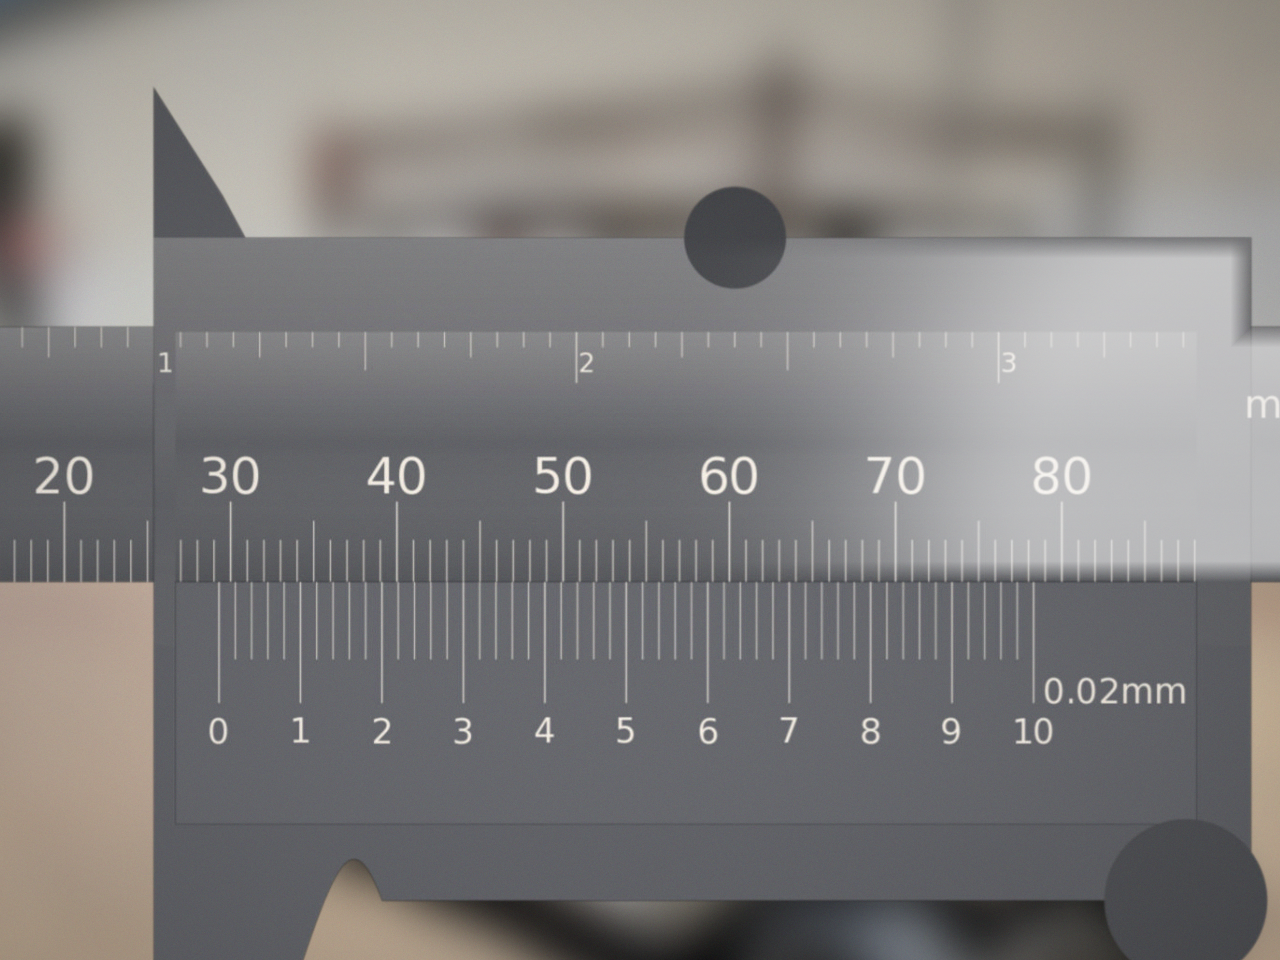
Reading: 29.3 mm
